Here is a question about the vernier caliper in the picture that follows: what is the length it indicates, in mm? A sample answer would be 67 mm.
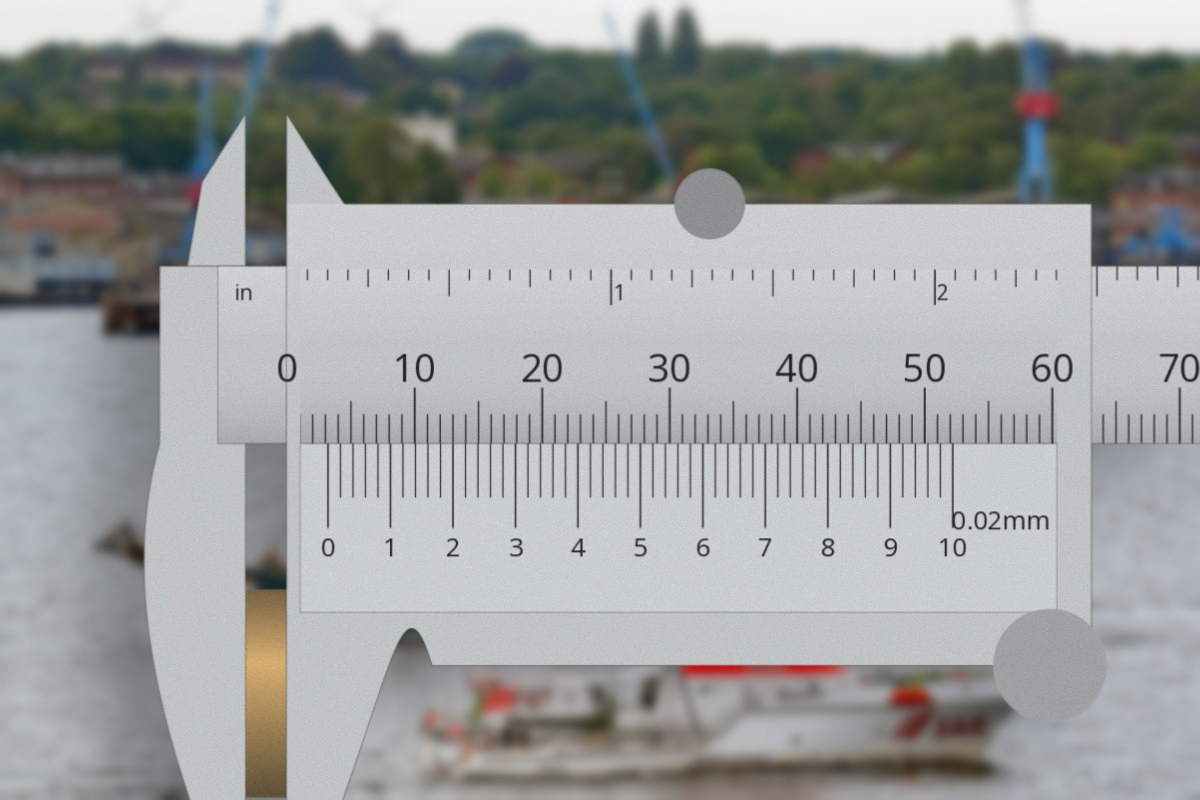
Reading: 3.2 mm
